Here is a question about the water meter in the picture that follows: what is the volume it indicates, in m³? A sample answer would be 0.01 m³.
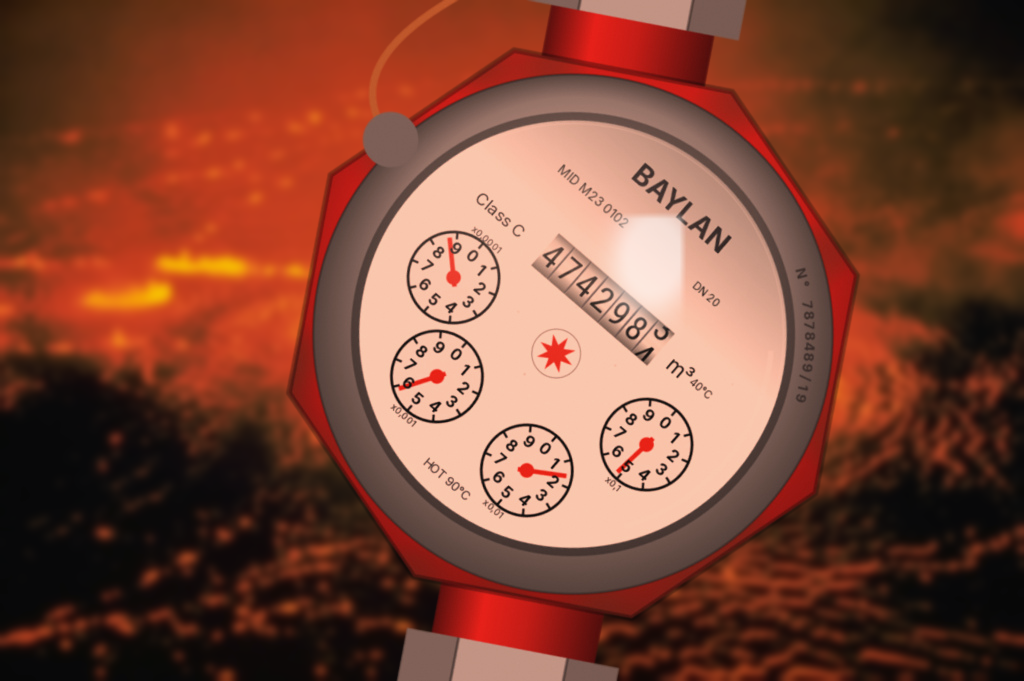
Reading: 4742983.5158 m³
